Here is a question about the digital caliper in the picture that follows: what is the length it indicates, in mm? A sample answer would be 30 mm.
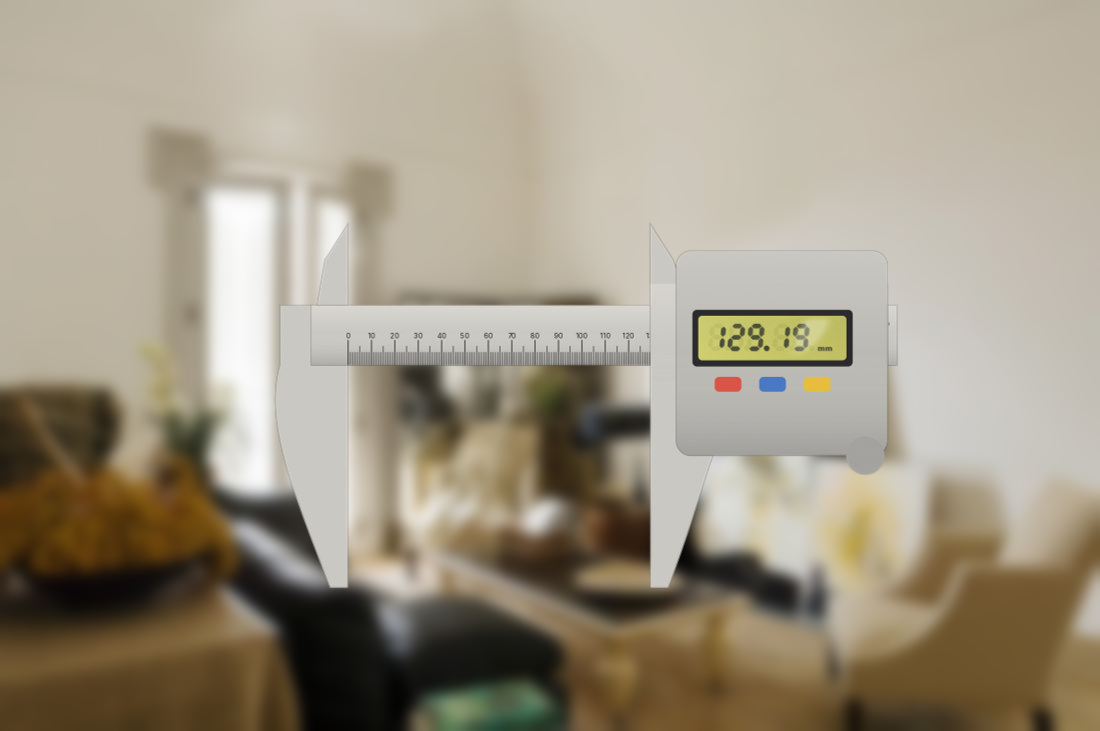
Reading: 129.19 mm
